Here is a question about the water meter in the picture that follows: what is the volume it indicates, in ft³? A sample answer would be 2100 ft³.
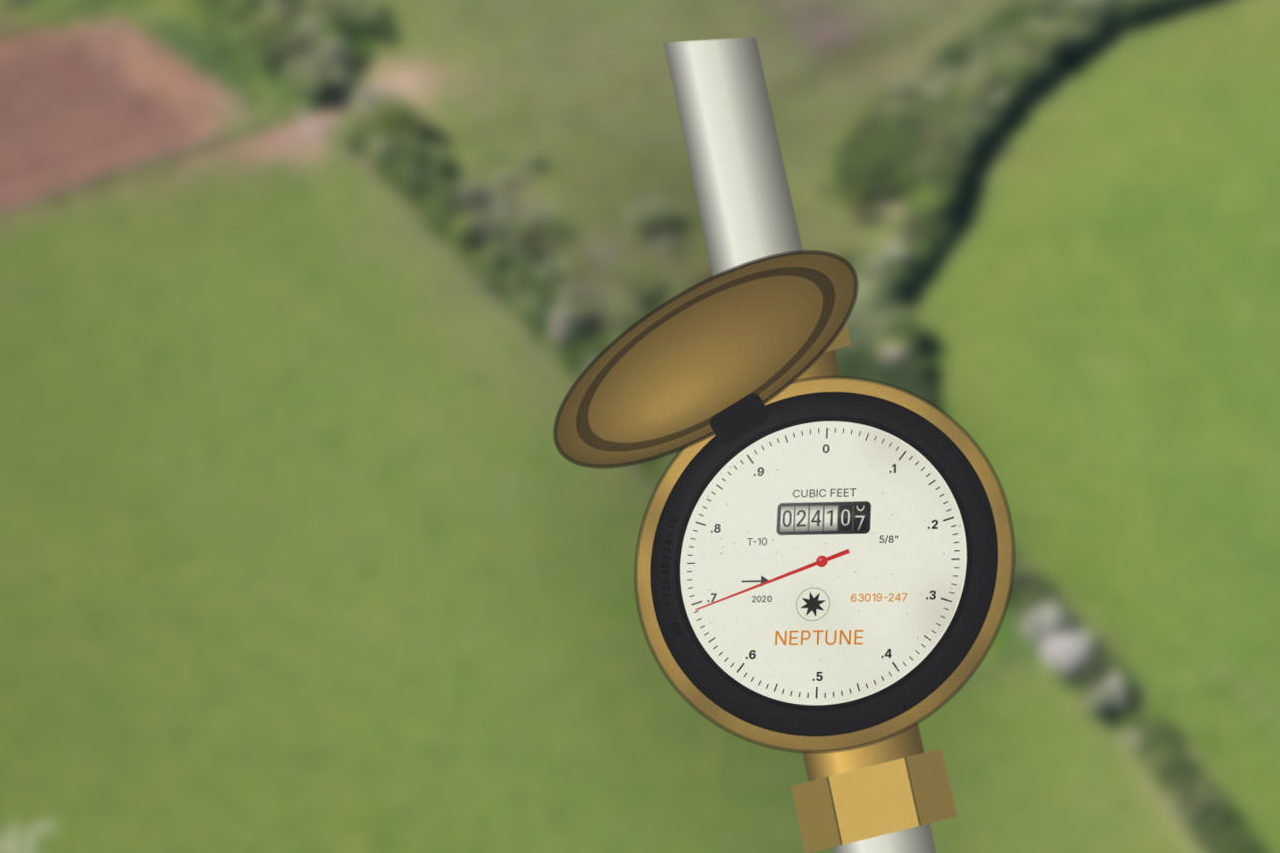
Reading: 24106.69 ft³
